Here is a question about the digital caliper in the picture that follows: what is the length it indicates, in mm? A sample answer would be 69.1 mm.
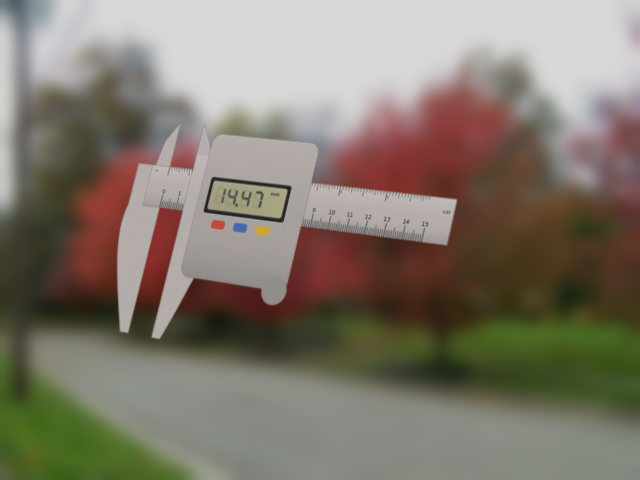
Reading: 14.47 mm
